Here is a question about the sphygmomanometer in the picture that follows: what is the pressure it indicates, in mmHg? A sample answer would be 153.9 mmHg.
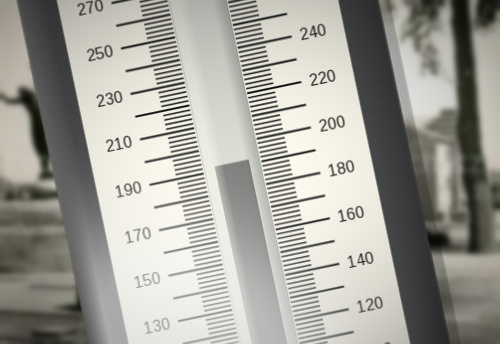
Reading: 192 mmHg
